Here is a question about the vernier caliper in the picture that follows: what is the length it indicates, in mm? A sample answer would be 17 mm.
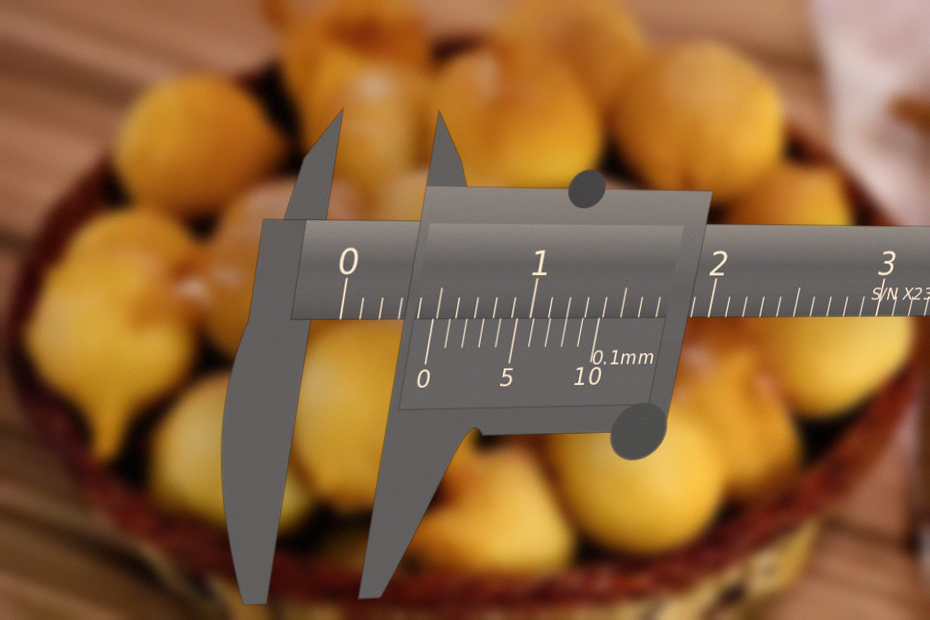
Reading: 4.8 mm
